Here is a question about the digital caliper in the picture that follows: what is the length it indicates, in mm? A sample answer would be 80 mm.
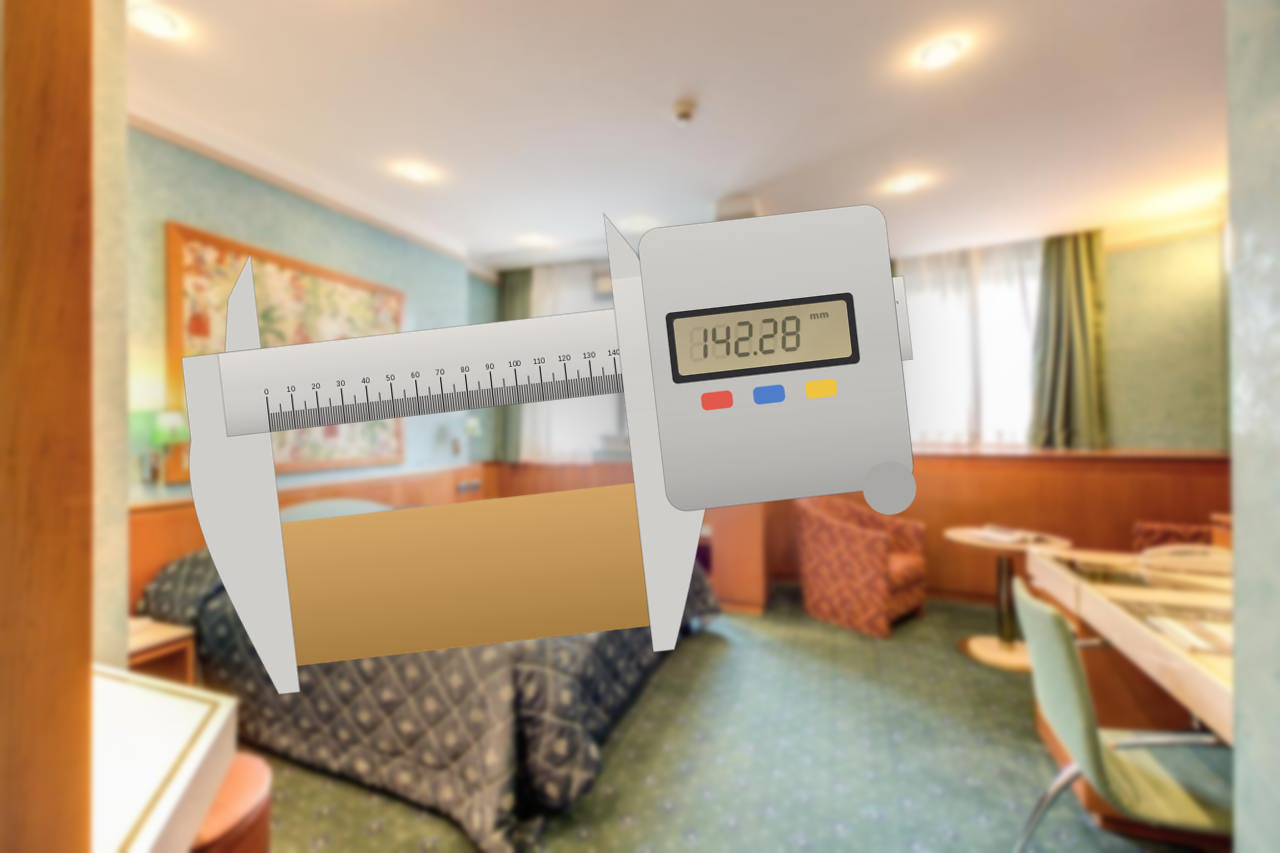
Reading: 142.28 mm
